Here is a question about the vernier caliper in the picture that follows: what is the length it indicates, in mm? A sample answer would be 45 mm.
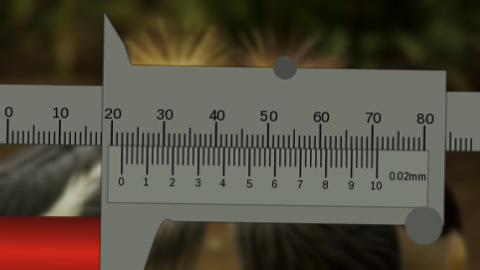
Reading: 22.0 mm
